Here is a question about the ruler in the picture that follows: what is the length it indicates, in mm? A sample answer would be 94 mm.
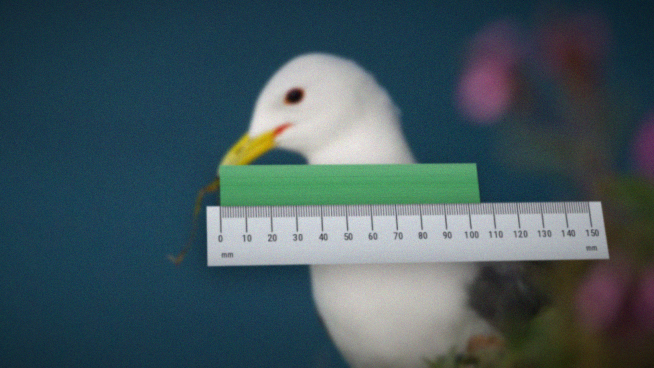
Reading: 105 mm
